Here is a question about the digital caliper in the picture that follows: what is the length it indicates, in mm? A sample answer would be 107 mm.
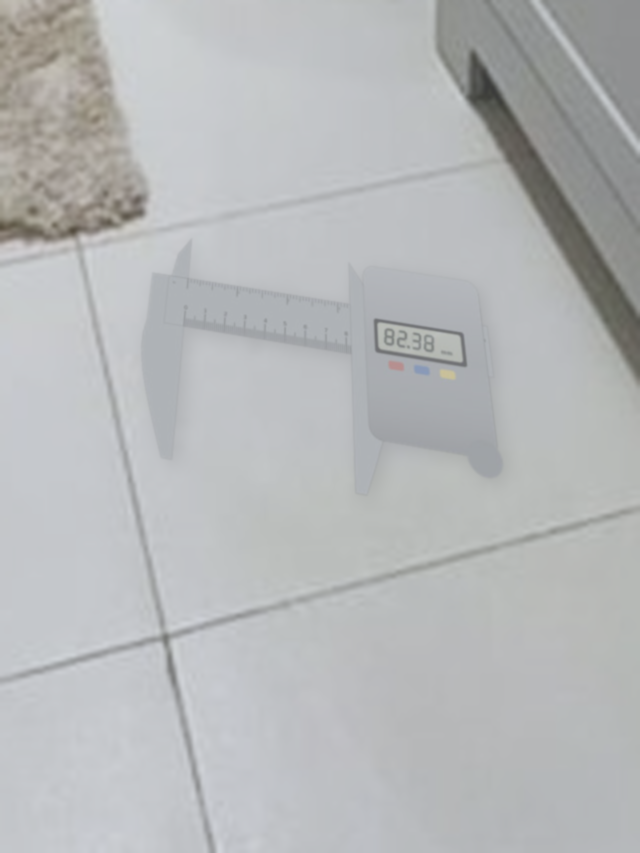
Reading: 82.38 mm
